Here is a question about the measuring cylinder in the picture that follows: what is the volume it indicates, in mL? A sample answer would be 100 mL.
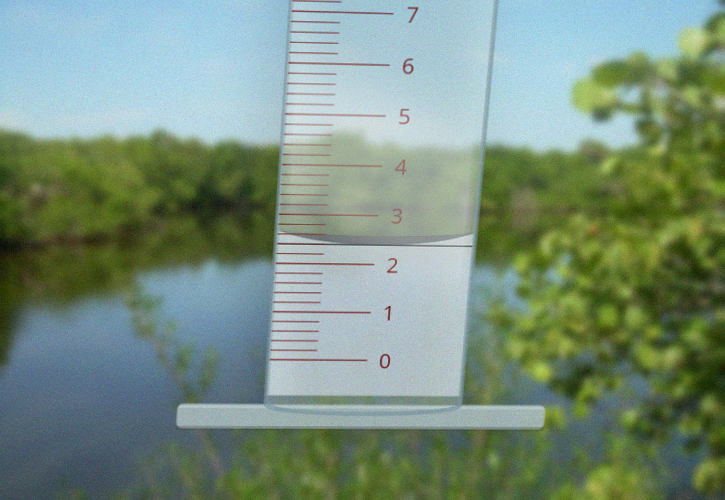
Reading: 2.4 mL
